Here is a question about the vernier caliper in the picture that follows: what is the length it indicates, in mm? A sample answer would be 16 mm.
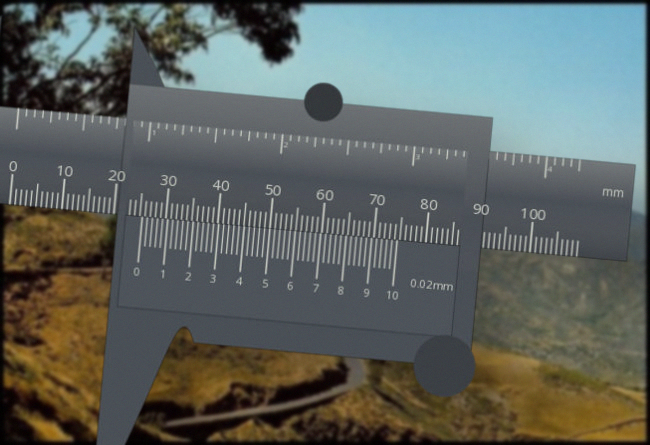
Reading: 25.5 mm
